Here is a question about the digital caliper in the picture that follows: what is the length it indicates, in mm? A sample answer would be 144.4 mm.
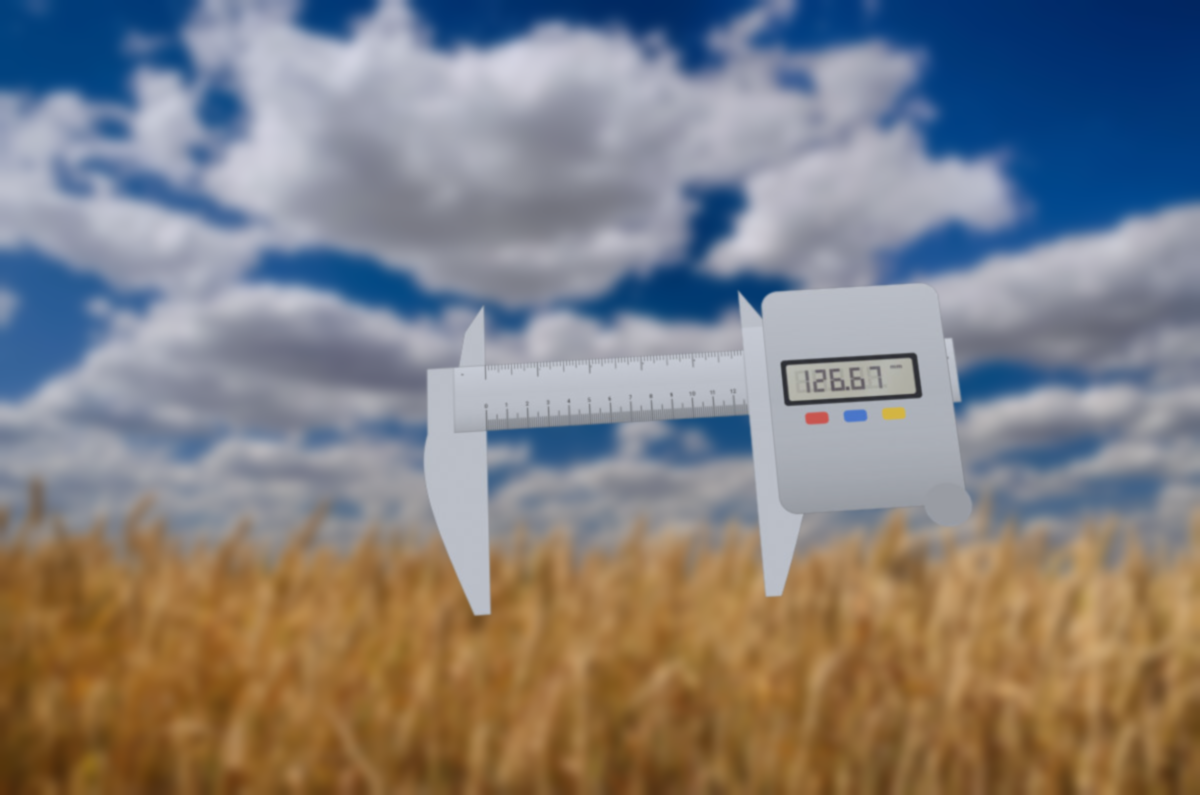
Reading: 126.67 mm
